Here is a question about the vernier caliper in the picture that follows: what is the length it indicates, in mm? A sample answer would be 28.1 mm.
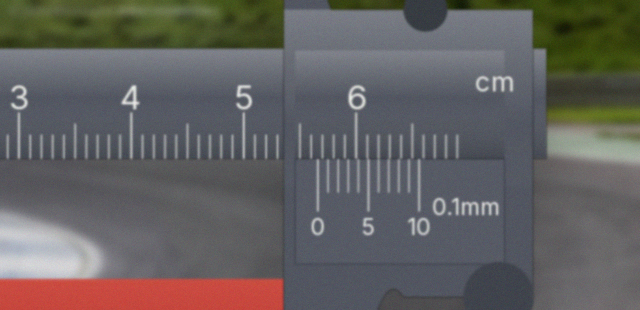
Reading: 56.6 mm
